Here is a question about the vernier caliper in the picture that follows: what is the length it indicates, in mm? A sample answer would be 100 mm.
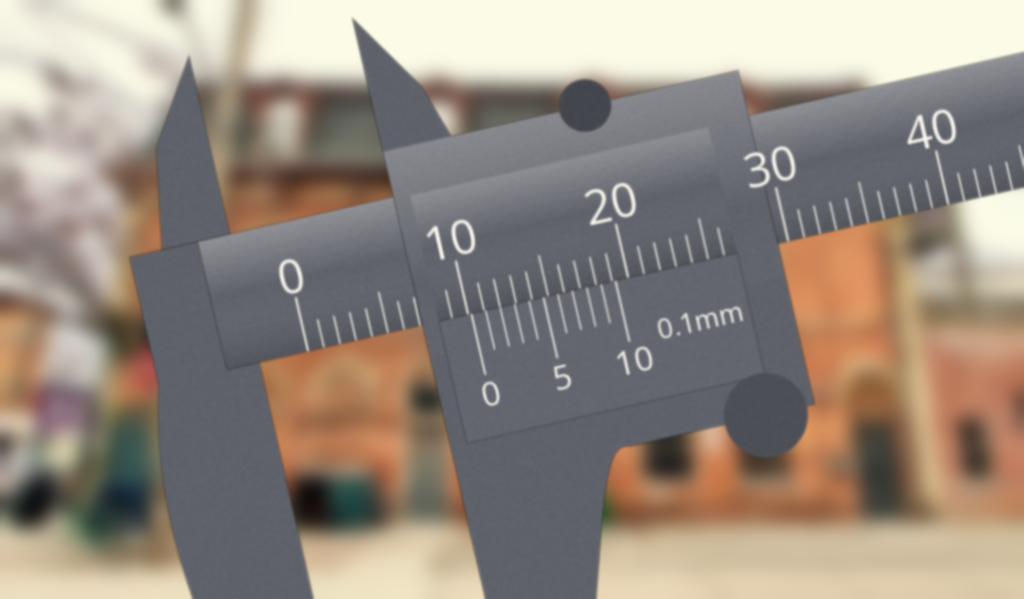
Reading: 10.2 mm
